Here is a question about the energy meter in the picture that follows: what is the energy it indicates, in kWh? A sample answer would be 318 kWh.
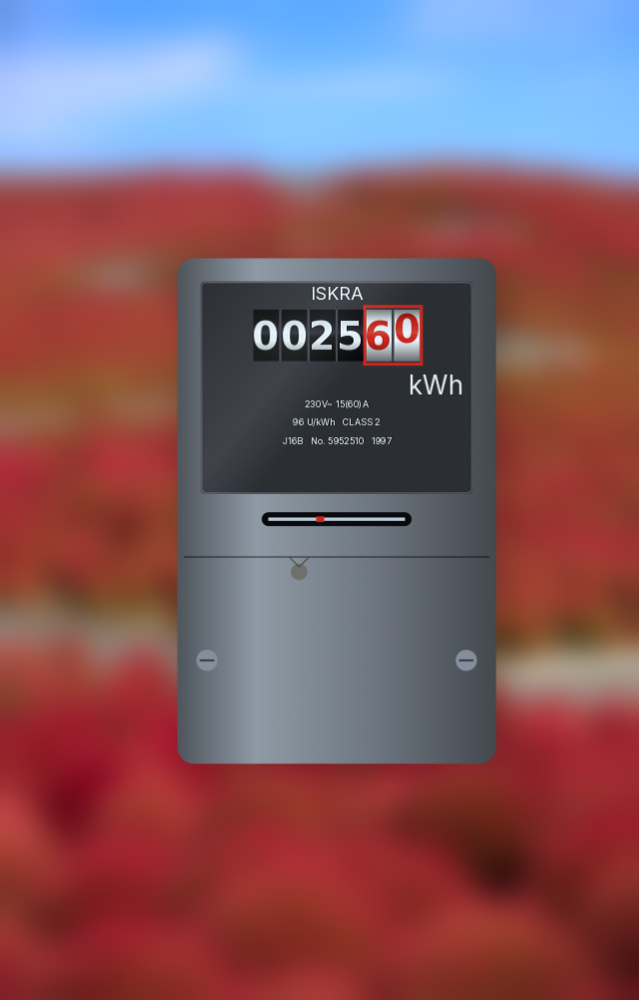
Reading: 25.60 kWh
